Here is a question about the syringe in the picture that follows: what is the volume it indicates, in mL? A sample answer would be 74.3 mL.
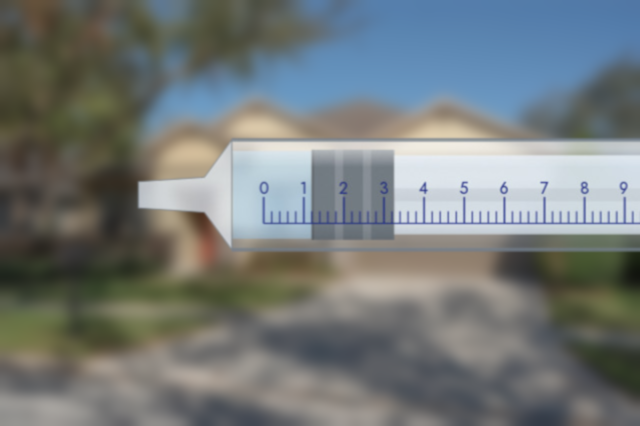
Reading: 1.2 mL
